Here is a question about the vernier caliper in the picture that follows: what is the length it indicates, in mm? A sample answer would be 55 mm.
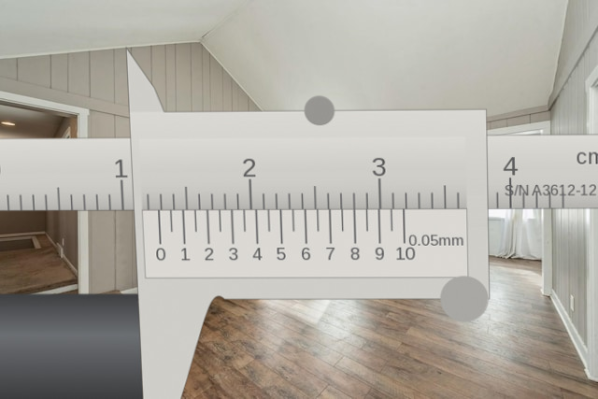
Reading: 12.8 mm
